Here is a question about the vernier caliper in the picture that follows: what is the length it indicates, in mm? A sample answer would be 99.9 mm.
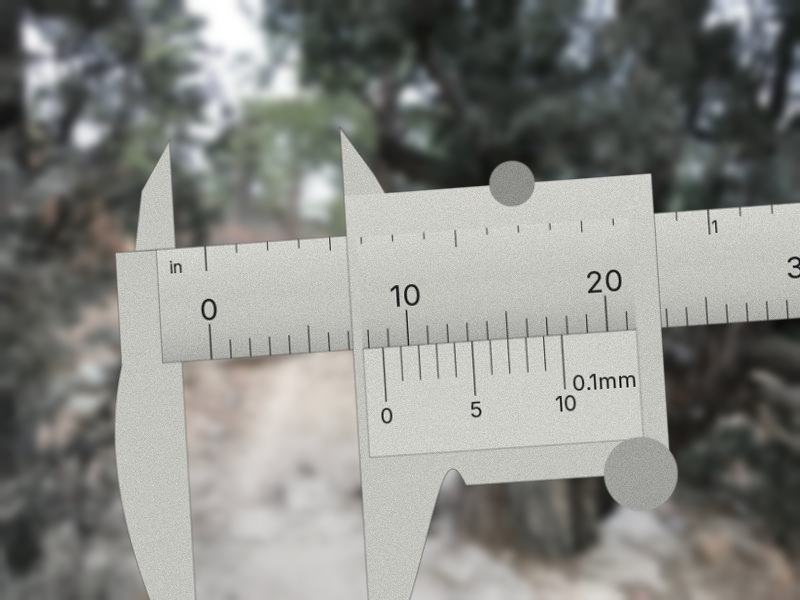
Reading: 8.7 mm
